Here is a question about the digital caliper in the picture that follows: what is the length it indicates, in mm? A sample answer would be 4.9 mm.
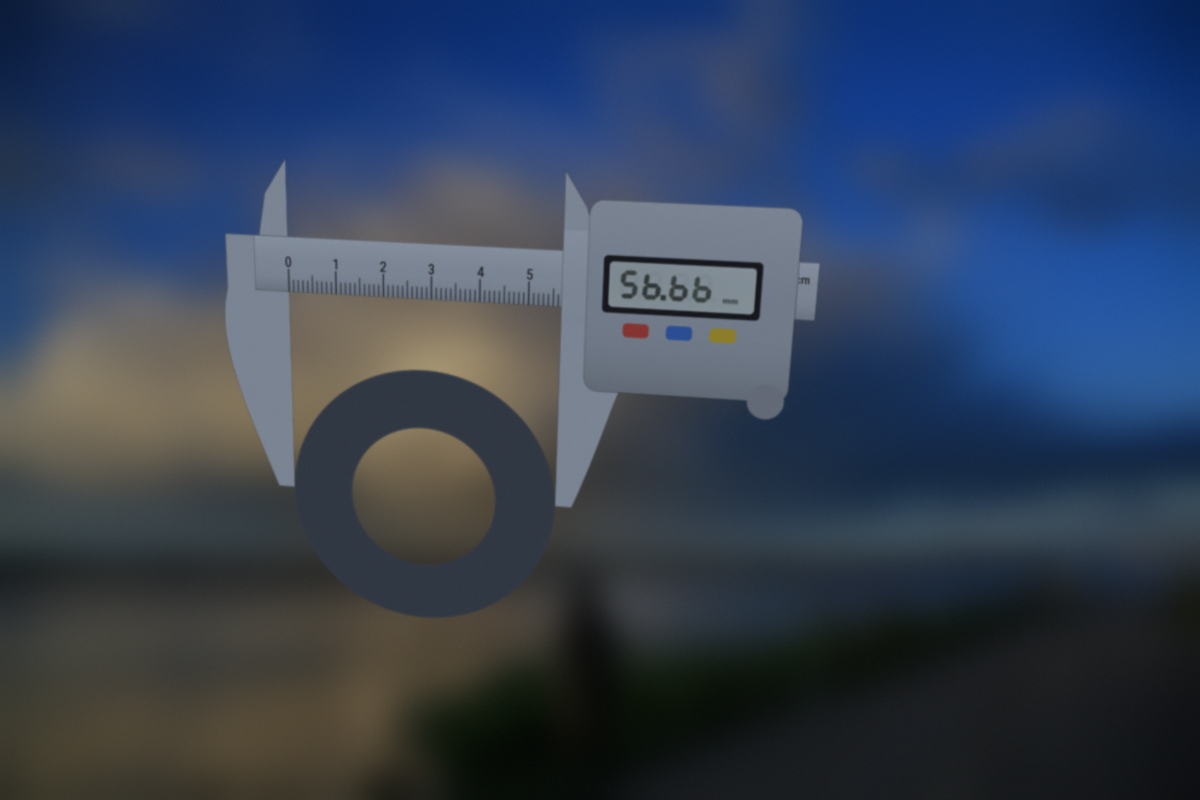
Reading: 56.66 mm
